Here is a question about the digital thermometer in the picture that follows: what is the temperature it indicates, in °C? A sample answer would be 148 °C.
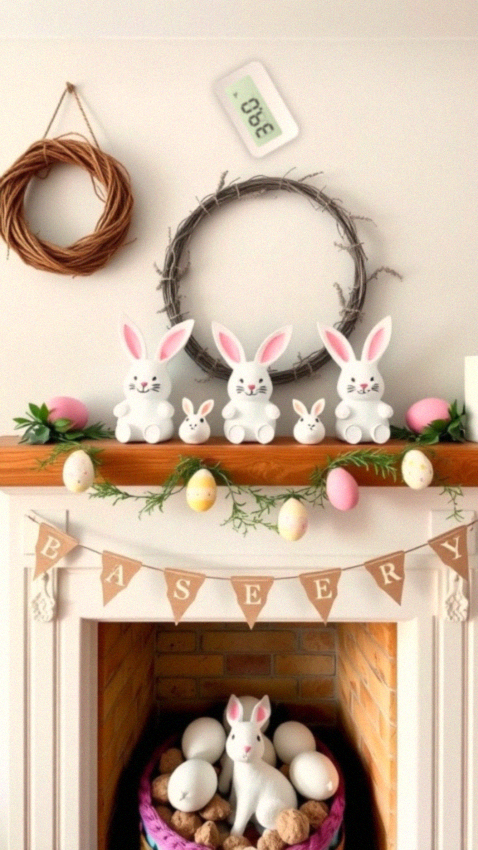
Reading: 39.0 °C
